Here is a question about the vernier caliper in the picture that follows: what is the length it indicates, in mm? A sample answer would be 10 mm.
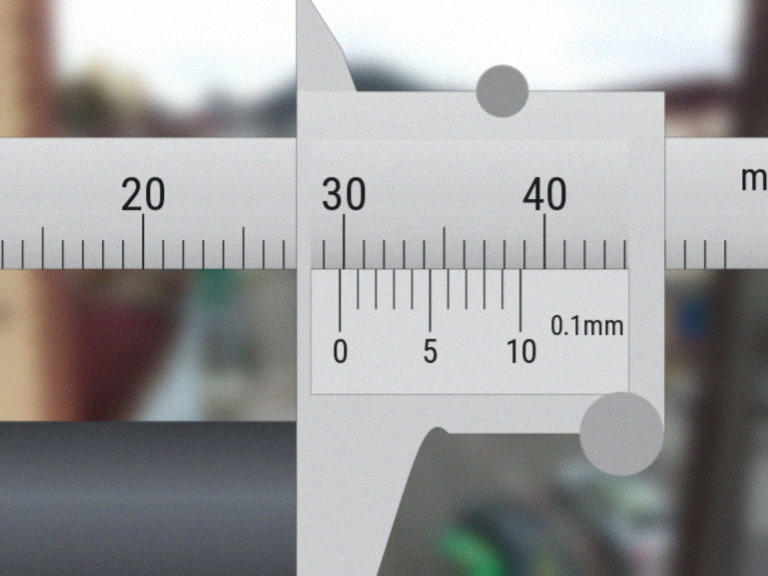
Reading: 29.8 mm
